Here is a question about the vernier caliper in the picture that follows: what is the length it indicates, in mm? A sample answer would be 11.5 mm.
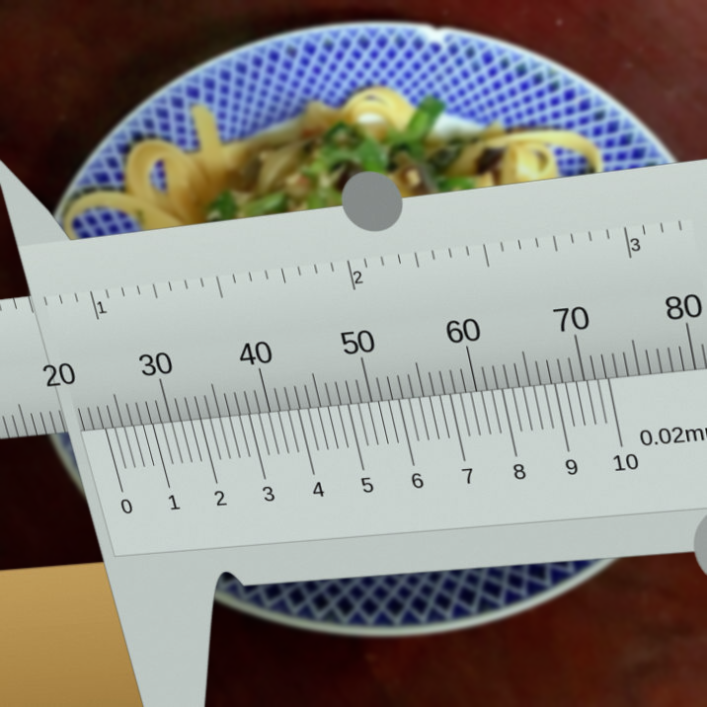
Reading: 23.2 mm
